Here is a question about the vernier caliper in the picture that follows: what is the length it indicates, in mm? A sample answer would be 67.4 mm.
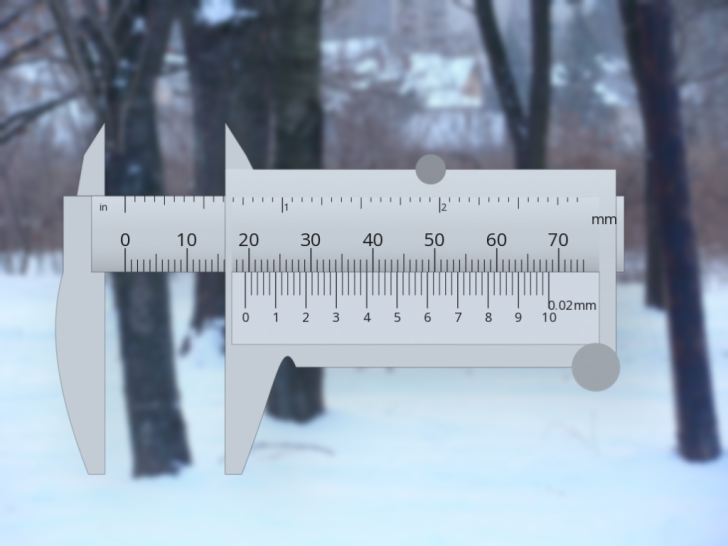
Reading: 19.4 mm
